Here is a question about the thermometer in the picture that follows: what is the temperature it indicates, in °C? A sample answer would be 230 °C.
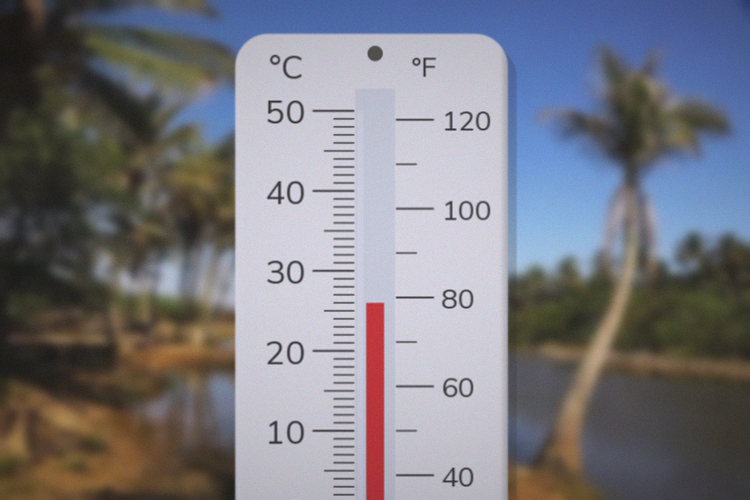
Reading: 26 °C
